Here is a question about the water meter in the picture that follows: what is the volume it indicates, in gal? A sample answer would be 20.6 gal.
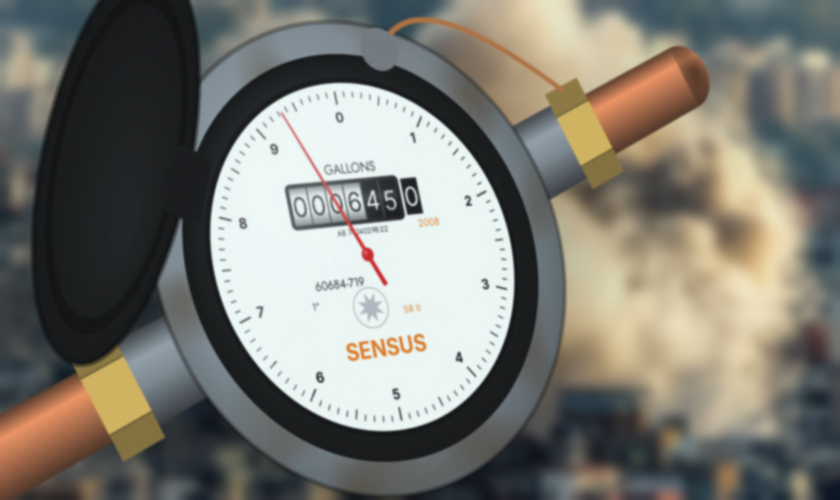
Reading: 6449.3 gal
